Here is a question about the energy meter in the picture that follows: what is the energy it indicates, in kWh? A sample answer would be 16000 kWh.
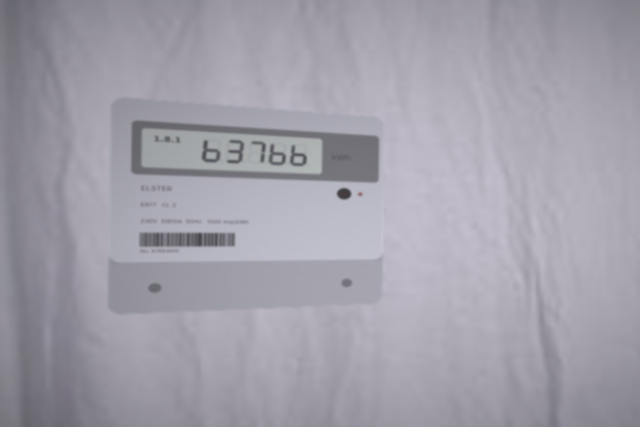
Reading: 63766 kWh
